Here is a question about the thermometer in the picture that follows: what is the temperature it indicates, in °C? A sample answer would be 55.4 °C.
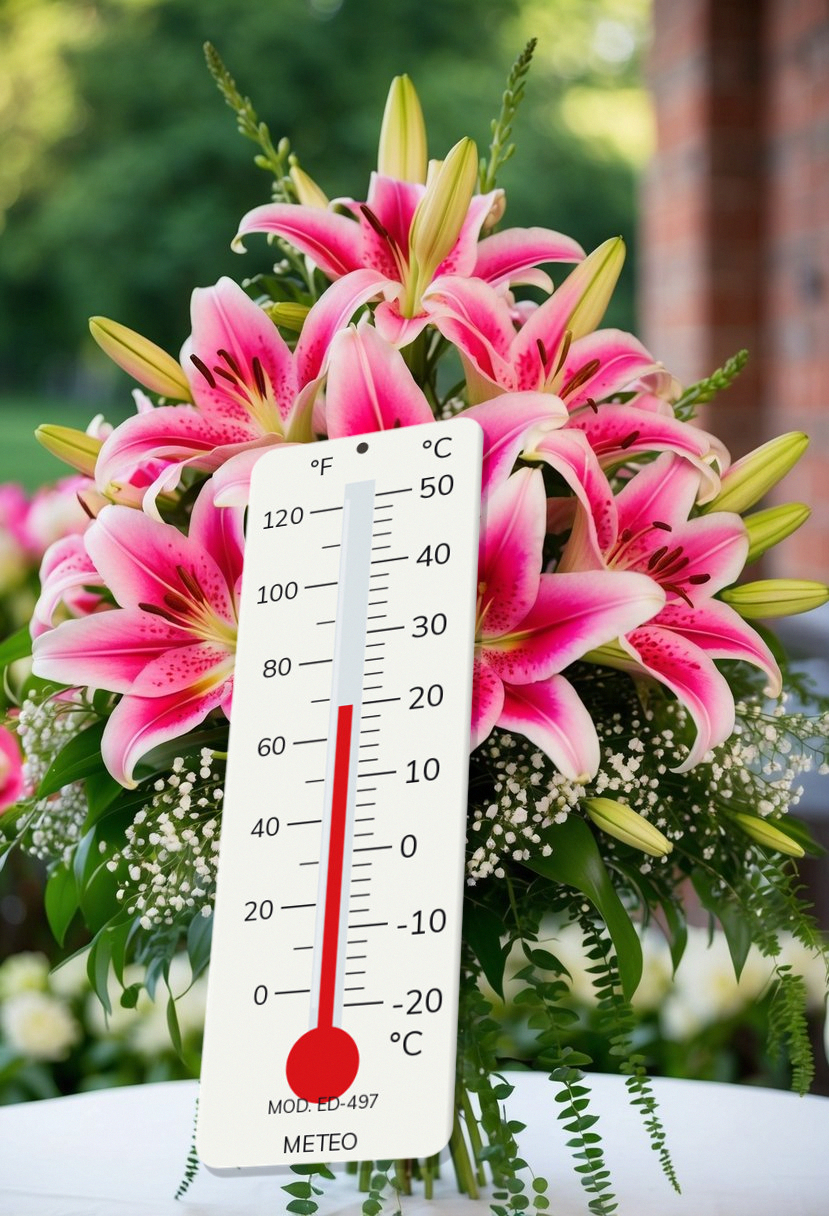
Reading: 20 °C
